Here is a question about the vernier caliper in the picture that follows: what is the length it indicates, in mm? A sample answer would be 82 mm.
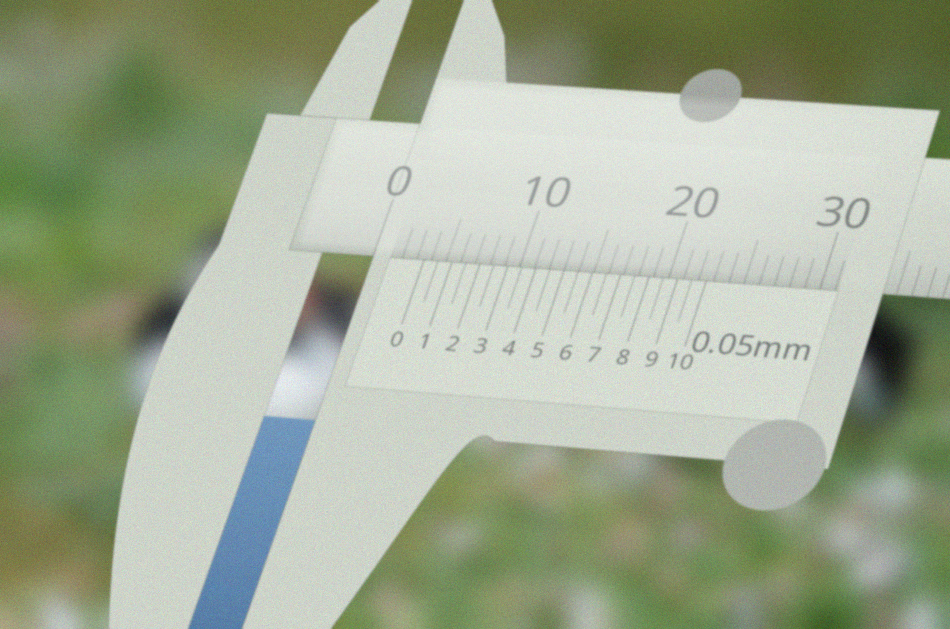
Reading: 3.5 mm
